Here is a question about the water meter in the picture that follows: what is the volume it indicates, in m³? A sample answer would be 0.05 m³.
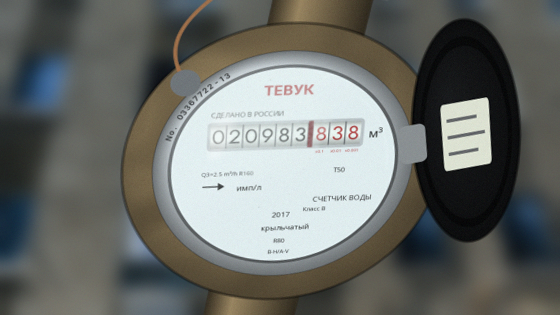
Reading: 20983.838 m³
